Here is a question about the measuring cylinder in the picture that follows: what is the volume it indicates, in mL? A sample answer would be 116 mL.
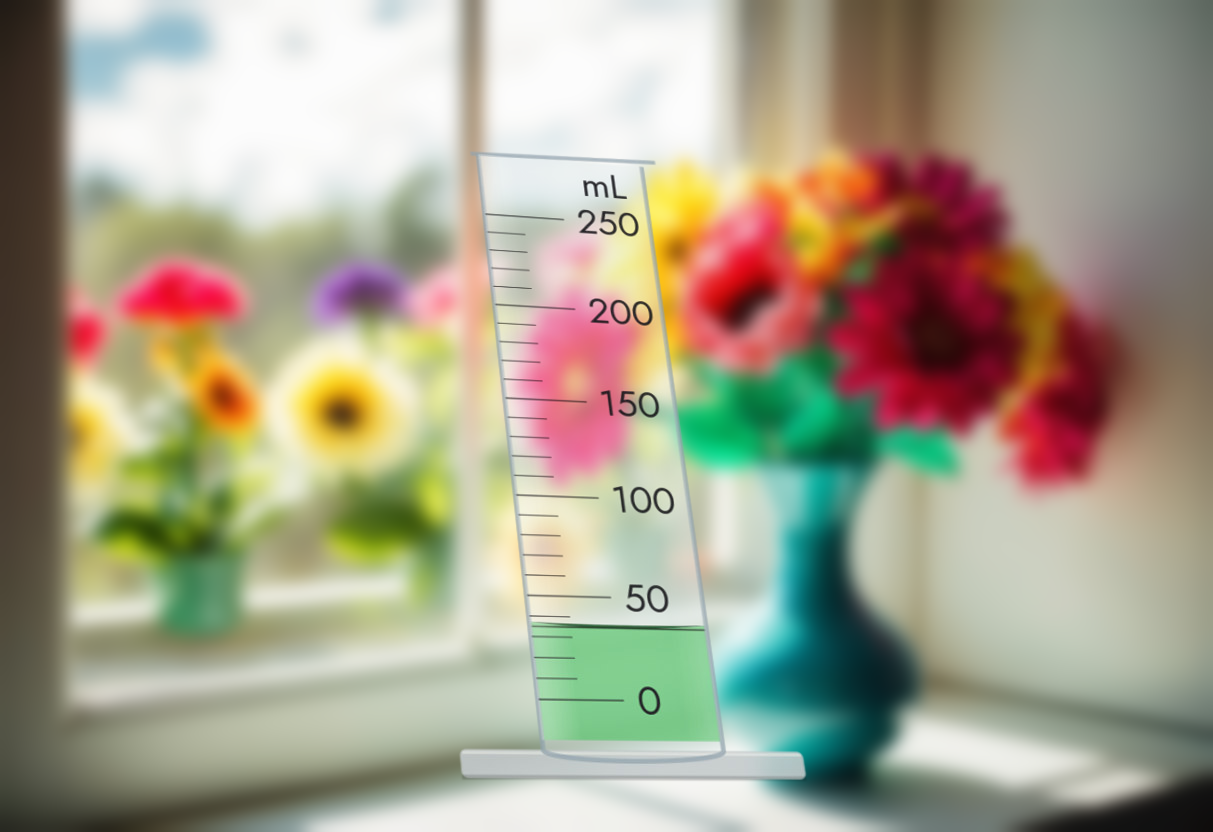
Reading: 35 mL
